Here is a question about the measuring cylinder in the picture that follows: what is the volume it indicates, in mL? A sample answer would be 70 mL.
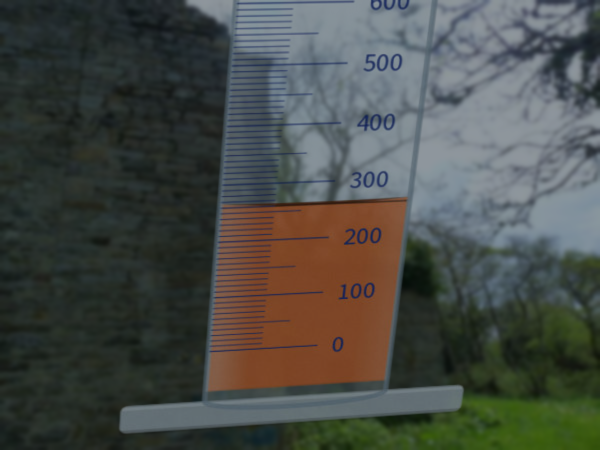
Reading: 260 mL
